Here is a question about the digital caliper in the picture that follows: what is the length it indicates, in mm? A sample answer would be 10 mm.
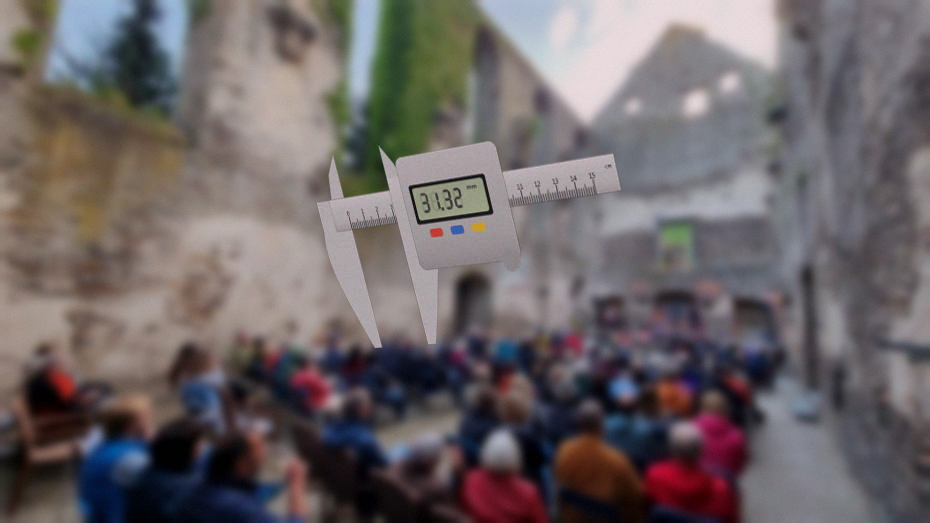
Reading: 31.32 mm
